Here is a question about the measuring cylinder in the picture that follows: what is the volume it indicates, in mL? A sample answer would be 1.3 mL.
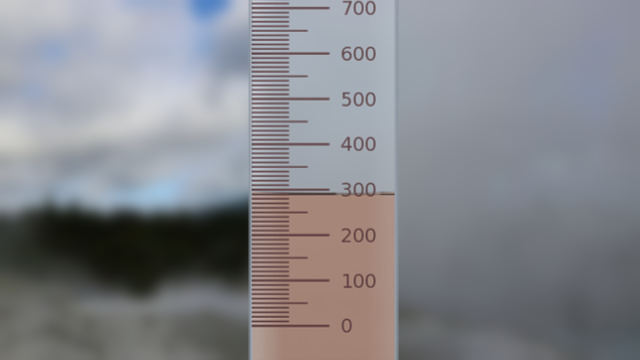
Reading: 290 mL
